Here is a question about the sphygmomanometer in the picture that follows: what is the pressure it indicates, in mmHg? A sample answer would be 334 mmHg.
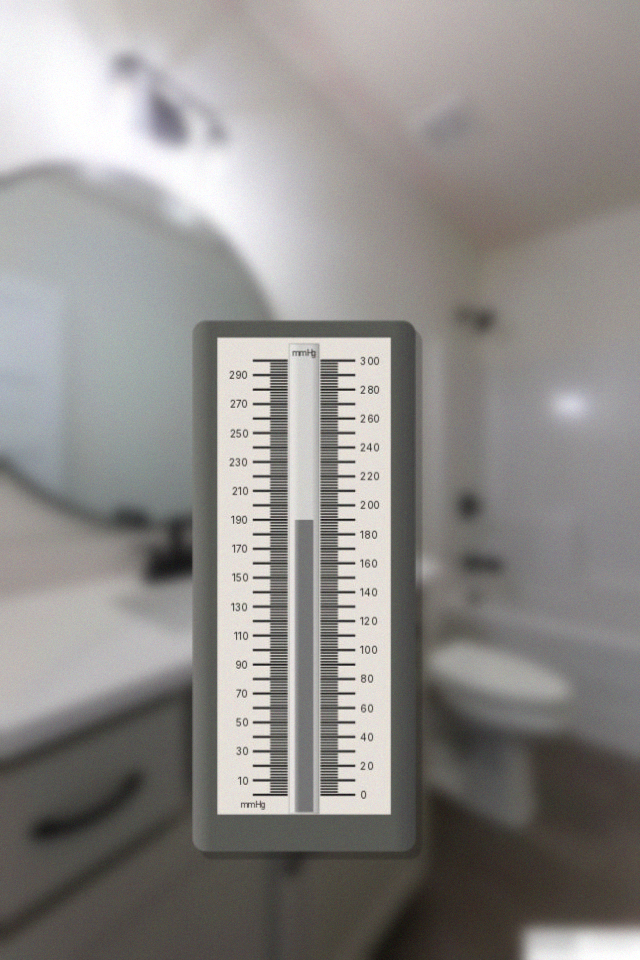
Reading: 190 mmHg
